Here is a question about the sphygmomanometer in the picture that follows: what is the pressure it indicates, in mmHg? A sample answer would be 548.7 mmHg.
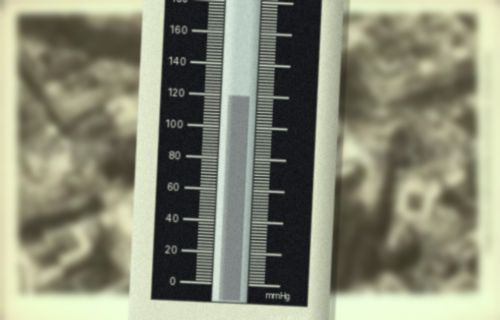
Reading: 120 mmHg
